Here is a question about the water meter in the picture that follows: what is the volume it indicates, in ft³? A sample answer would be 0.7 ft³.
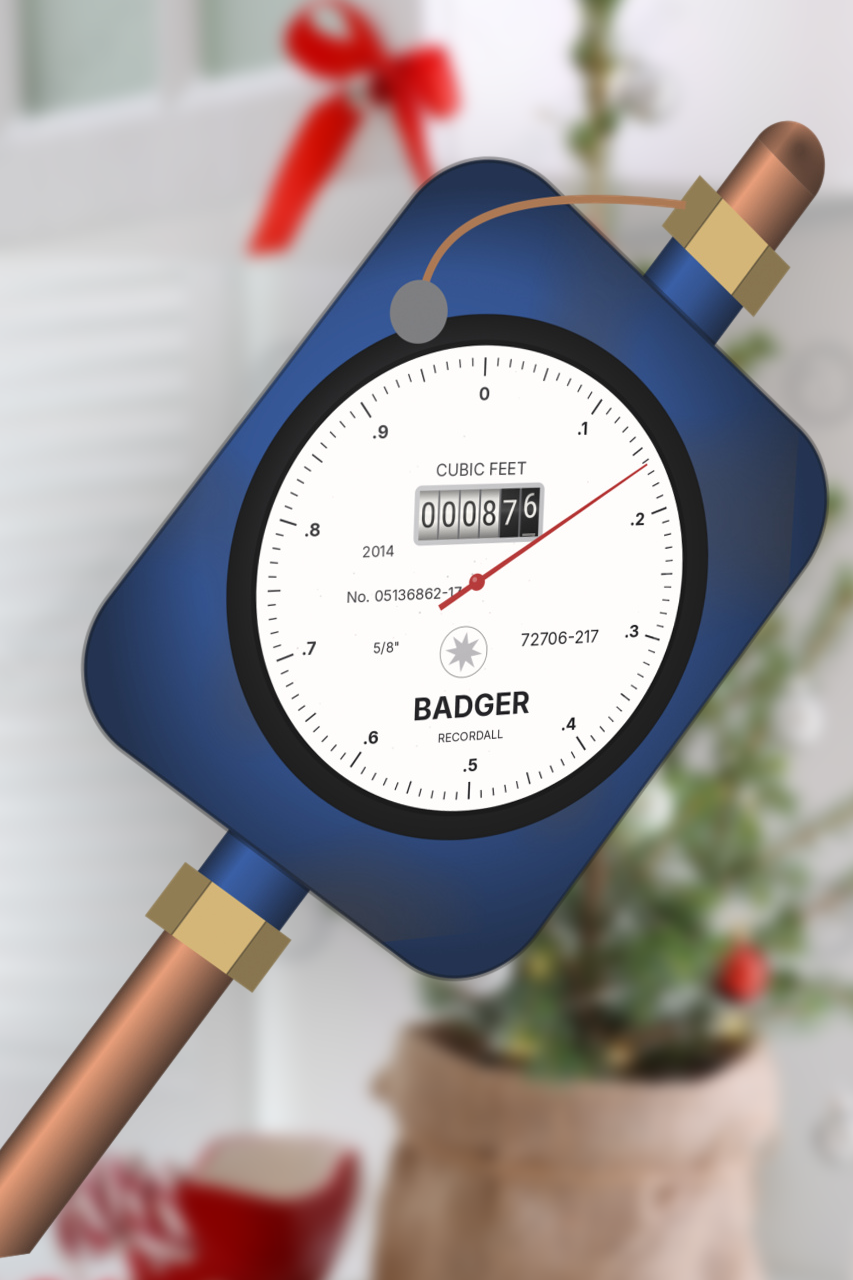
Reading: 876.16 ft³
